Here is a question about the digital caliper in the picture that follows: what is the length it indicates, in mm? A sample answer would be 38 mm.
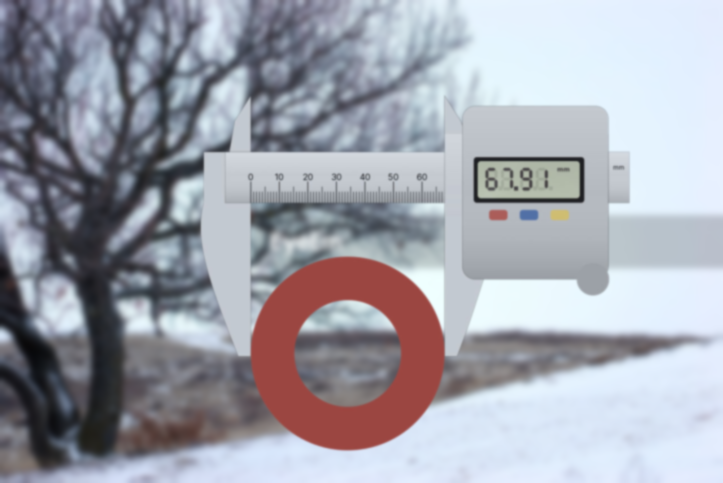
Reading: 67.91 mm
